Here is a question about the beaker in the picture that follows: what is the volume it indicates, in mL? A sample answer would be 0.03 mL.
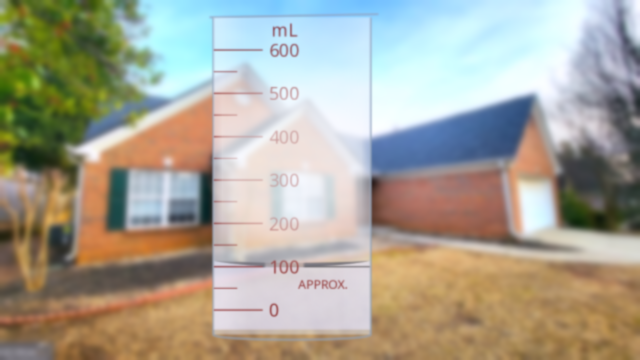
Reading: 100 mL
